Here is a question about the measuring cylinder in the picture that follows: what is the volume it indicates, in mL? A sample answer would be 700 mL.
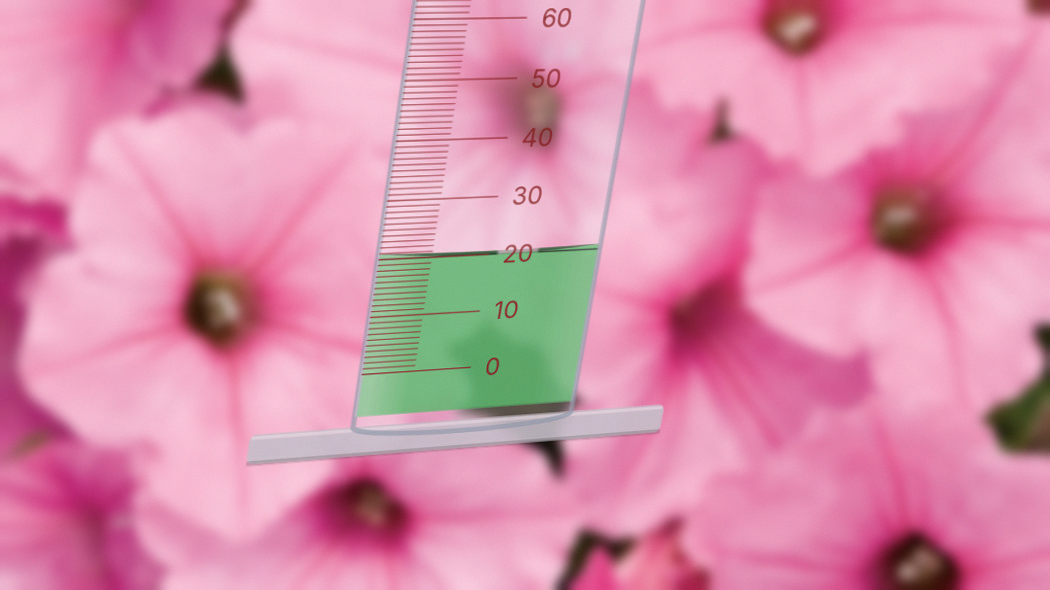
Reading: 20 mL
